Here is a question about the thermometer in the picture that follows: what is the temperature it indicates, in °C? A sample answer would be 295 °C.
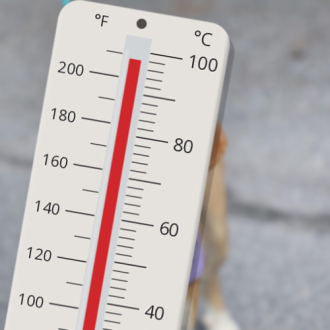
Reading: 98 °C
